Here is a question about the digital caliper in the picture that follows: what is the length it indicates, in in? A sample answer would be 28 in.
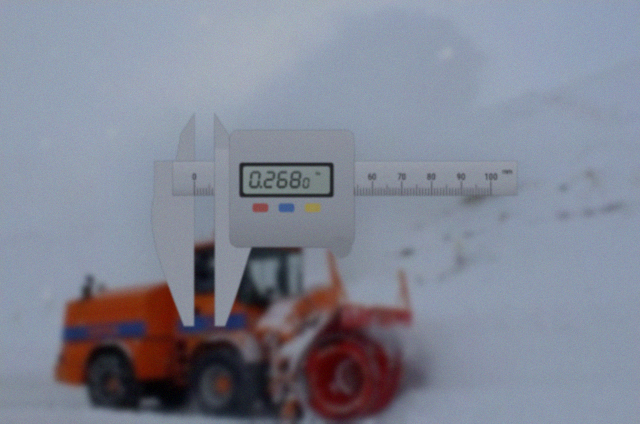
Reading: 0.2680 in
